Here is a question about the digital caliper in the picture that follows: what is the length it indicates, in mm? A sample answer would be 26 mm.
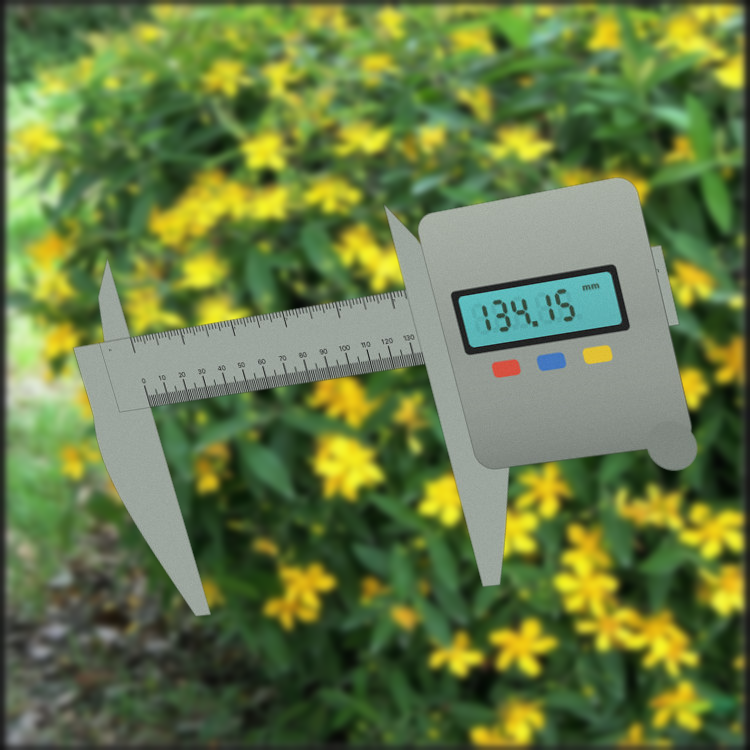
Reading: 134.15 mm
